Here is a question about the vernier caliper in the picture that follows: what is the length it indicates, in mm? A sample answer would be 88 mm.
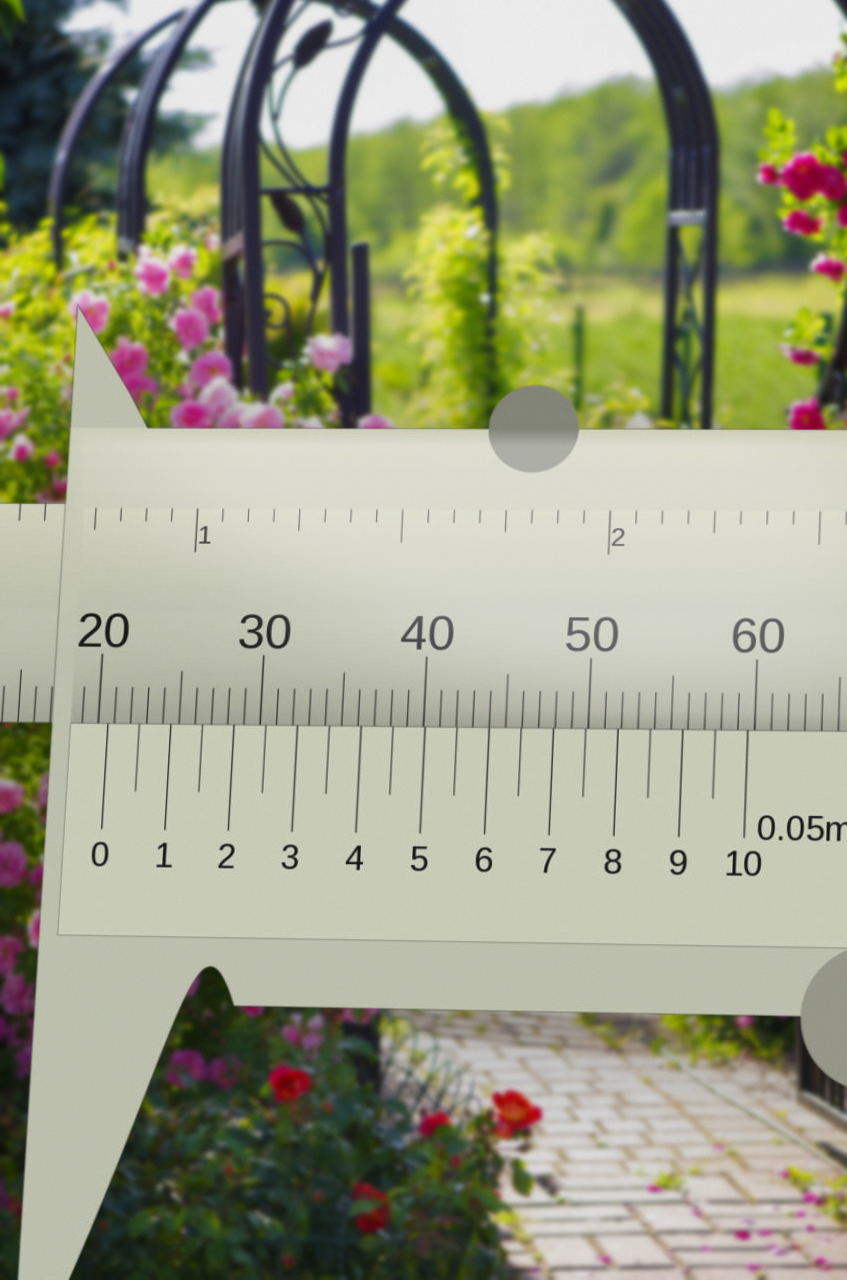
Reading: 20.6 mm
